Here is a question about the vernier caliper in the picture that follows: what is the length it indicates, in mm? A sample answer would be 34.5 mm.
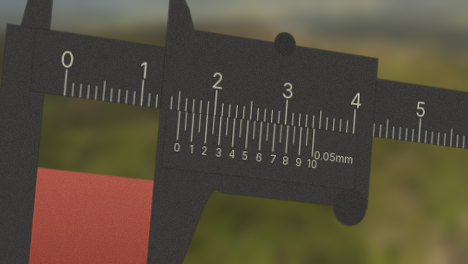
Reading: 15.2 mm
